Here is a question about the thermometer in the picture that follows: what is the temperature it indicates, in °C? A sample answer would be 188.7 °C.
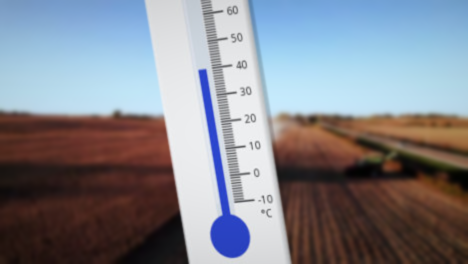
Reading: 40 °C
